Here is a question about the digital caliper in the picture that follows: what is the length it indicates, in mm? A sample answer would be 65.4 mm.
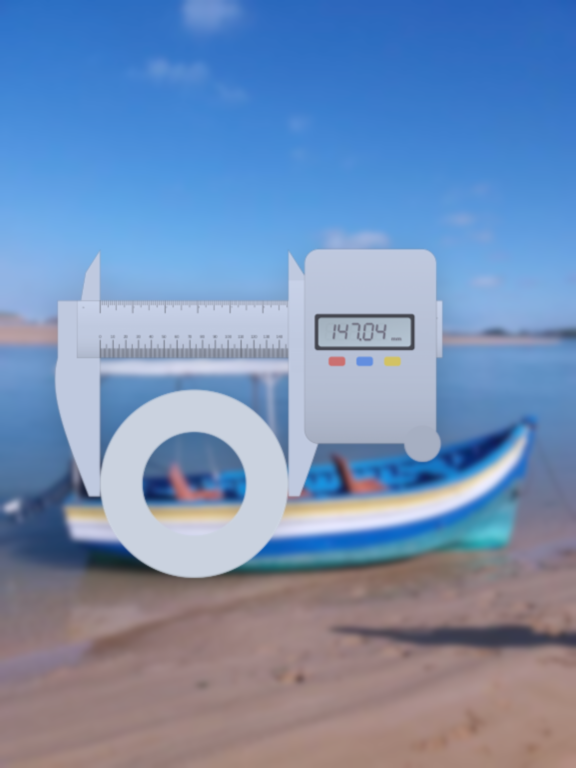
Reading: 147.04 mm
